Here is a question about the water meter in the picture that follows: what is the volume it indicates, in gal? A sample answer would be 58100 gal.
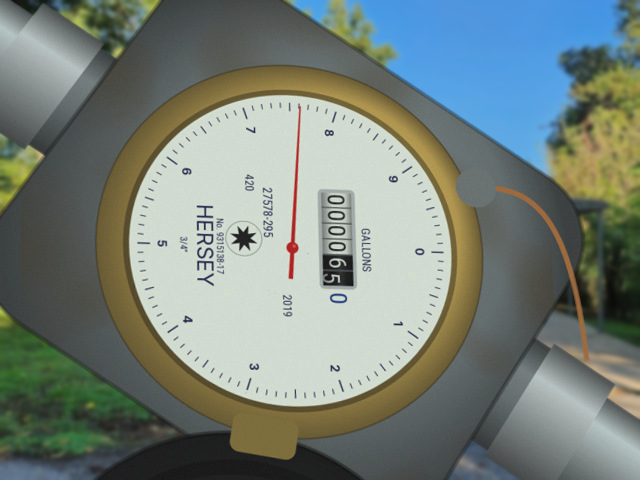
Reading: 647.6 gal
